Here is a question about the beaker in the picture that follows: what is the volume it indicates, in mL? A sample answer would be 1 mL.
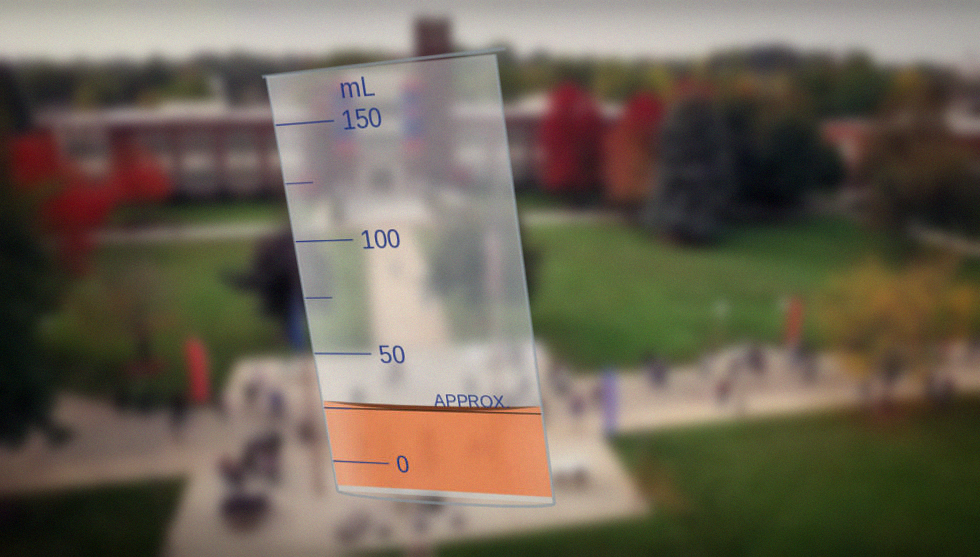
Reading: 25 mL
